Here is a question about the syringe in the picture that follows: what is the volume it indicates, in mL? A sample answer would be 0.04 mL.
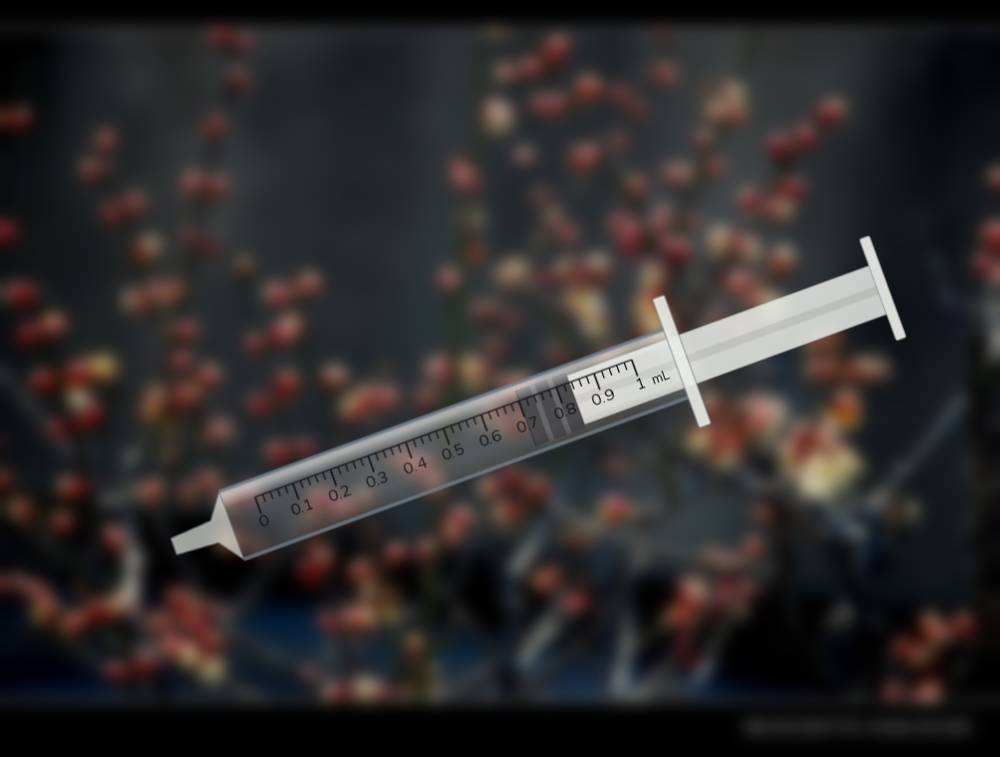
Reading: 0.7 mL
